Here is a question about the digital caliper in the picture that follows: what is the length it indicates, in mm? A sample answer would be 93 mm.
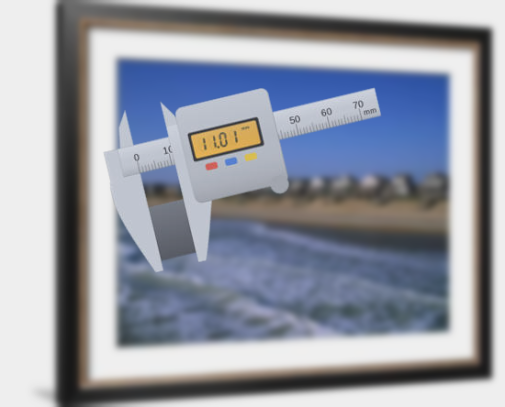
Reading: 11.01 mm
